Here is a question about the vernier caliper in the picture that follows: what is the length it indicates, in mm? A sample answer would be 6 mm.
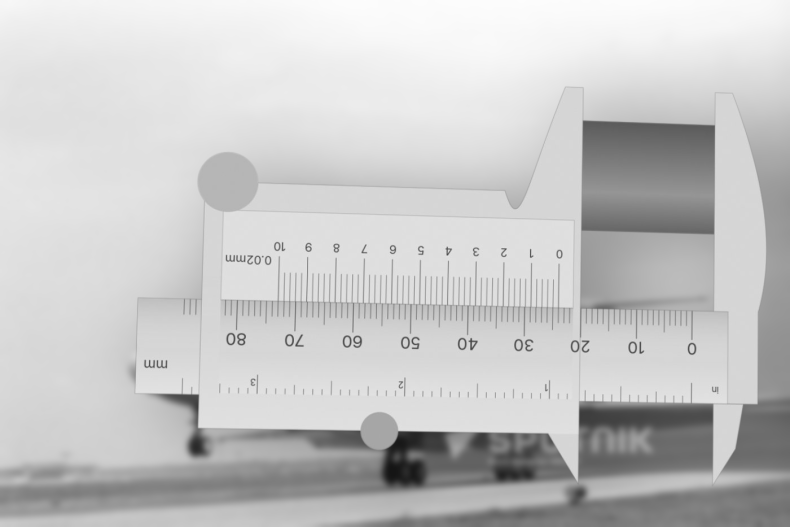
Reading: 24.0 mm
